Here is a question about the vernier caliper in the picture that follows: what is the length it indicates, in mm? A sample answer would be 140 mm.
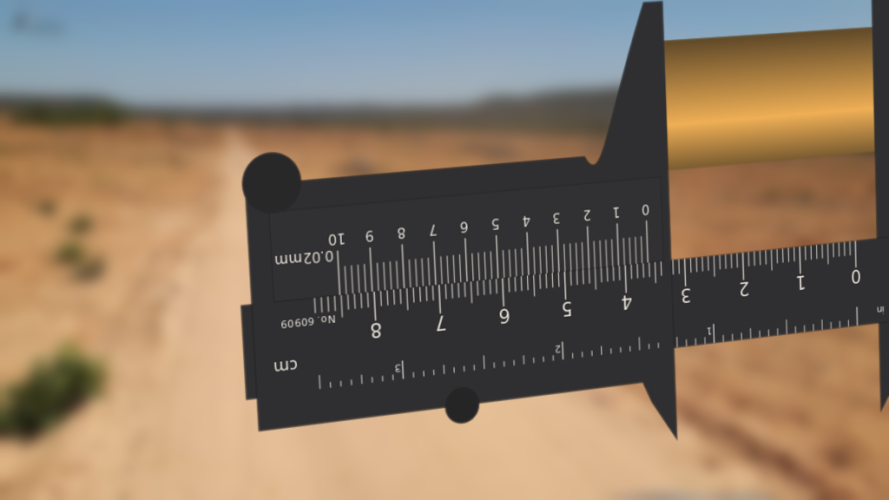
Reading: 36.2 mm
